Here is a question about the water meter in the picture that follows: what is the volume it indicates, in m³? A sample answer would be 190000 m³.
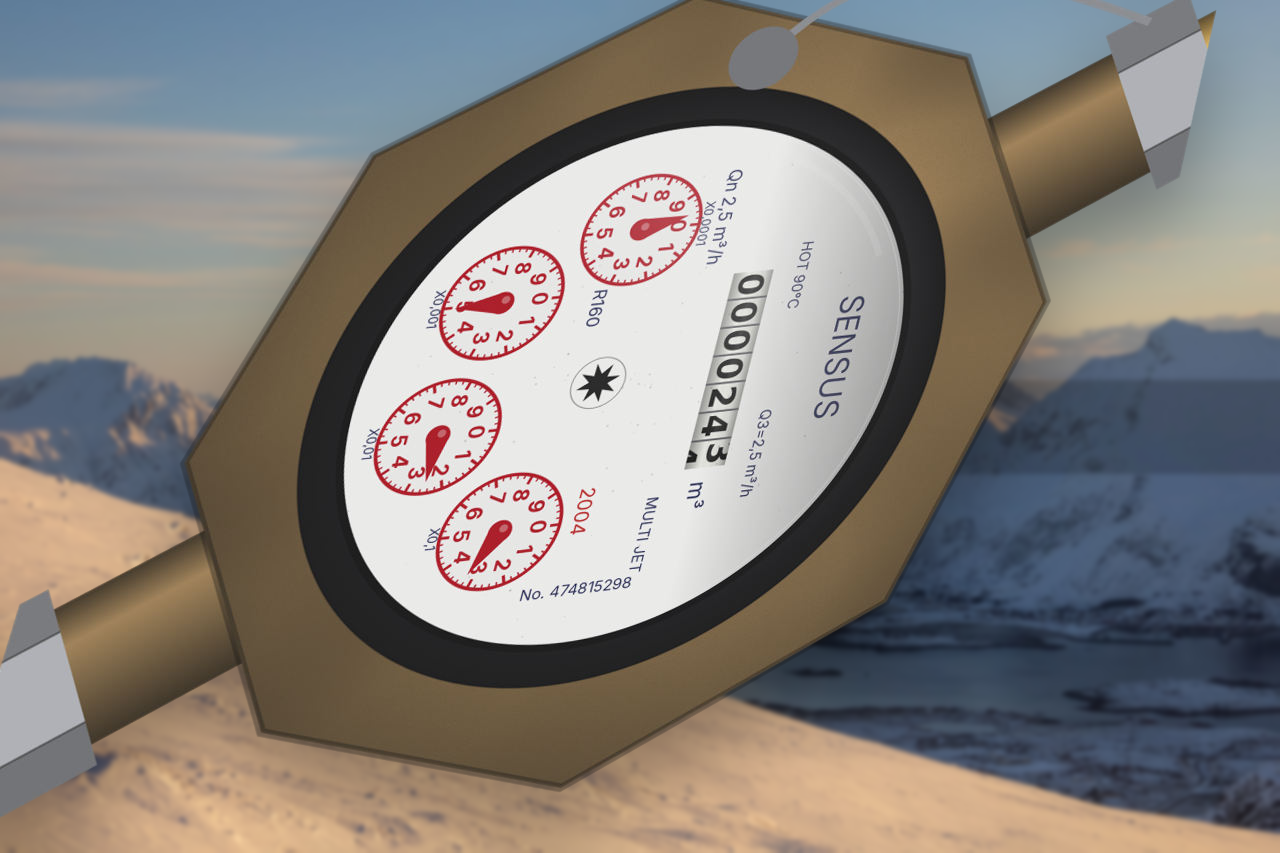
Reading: 243.3249 m³
